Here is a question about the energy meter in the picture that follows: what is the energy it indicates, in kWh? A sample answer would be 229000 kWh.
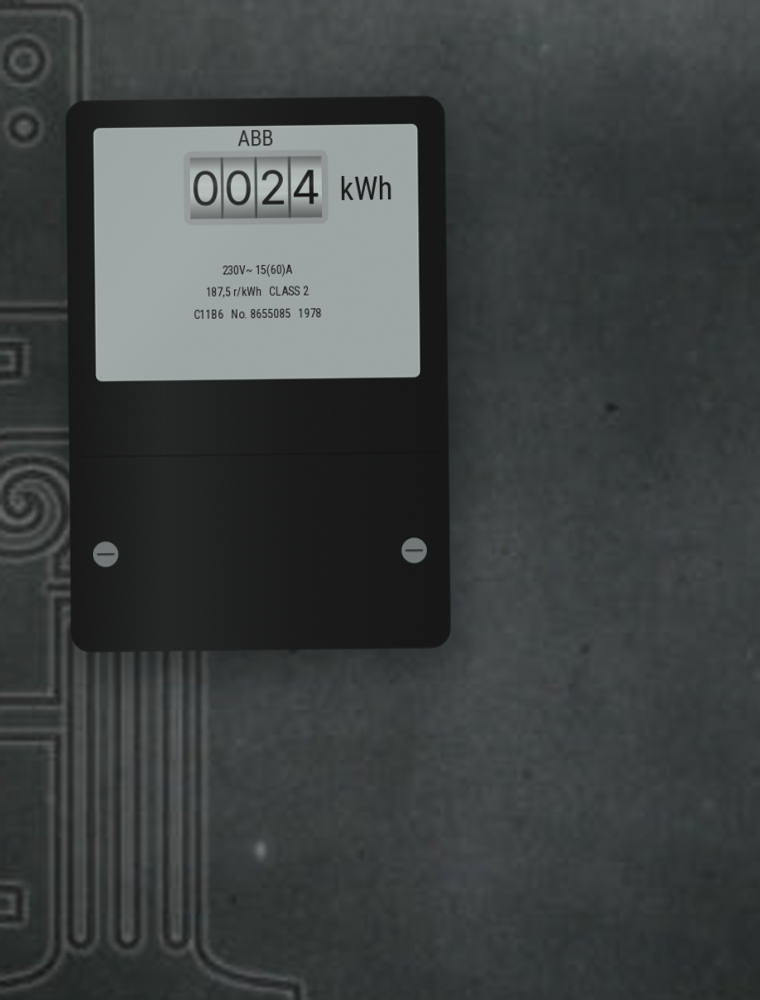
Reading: 24 kWh
